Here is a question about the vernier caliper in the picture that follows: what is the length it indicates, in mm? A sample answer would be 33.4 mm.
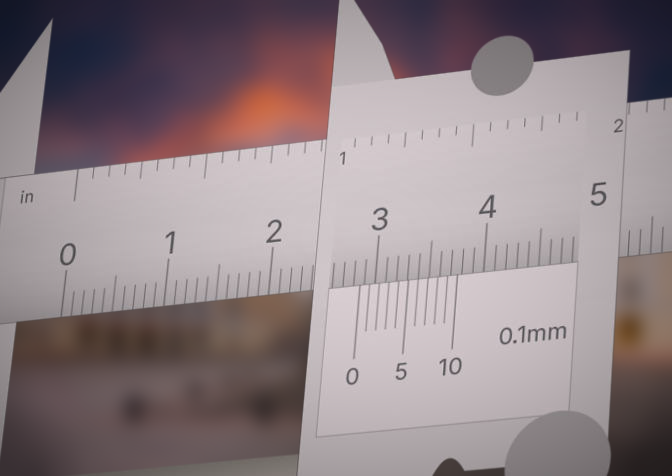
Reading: 28.6 mm
